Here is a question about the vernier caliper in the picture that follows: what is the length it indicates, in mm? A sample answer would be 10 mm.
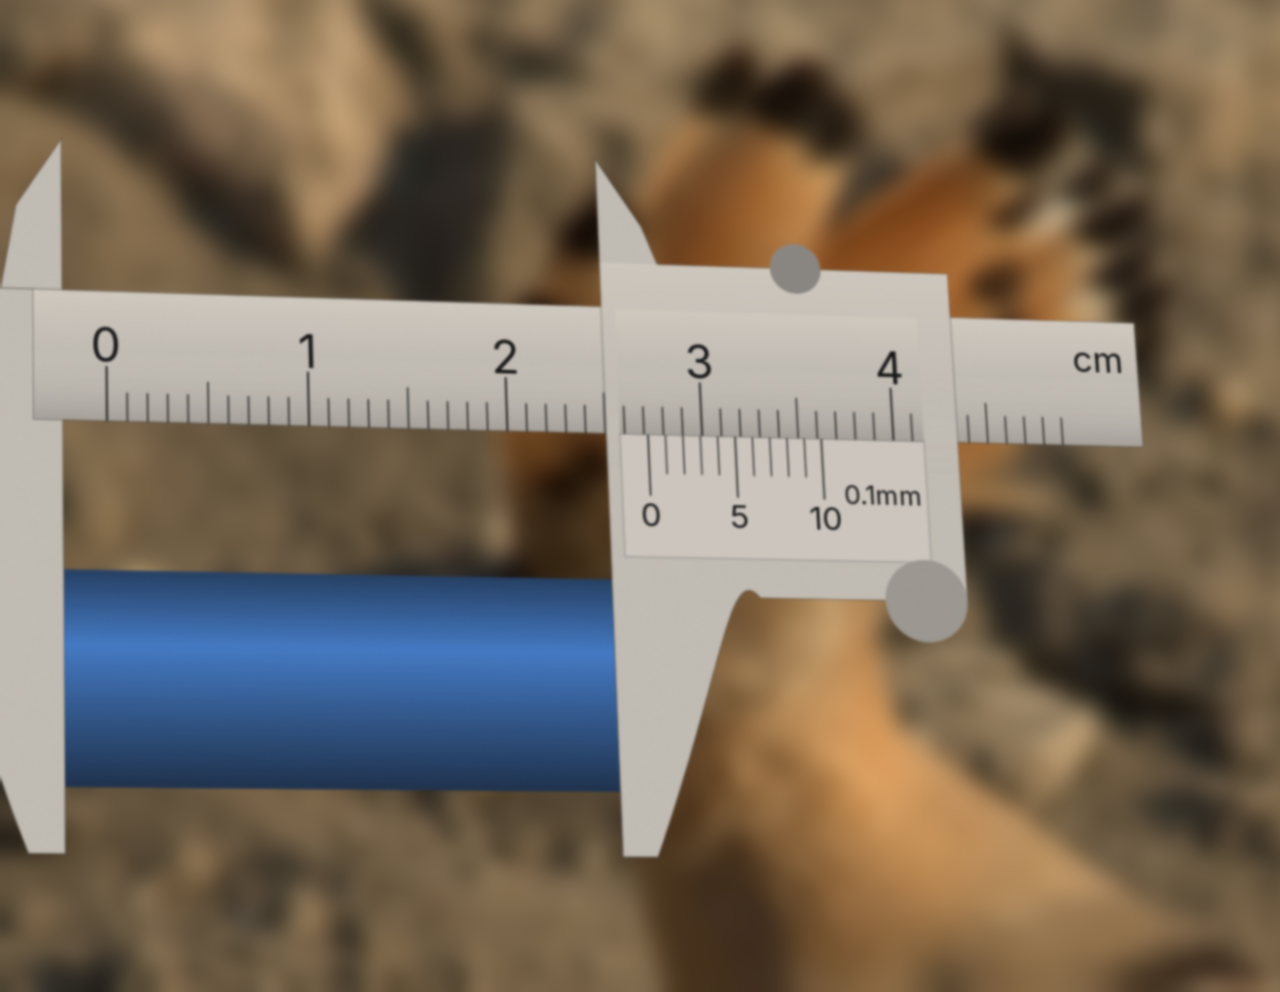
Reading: 27.2 mm
